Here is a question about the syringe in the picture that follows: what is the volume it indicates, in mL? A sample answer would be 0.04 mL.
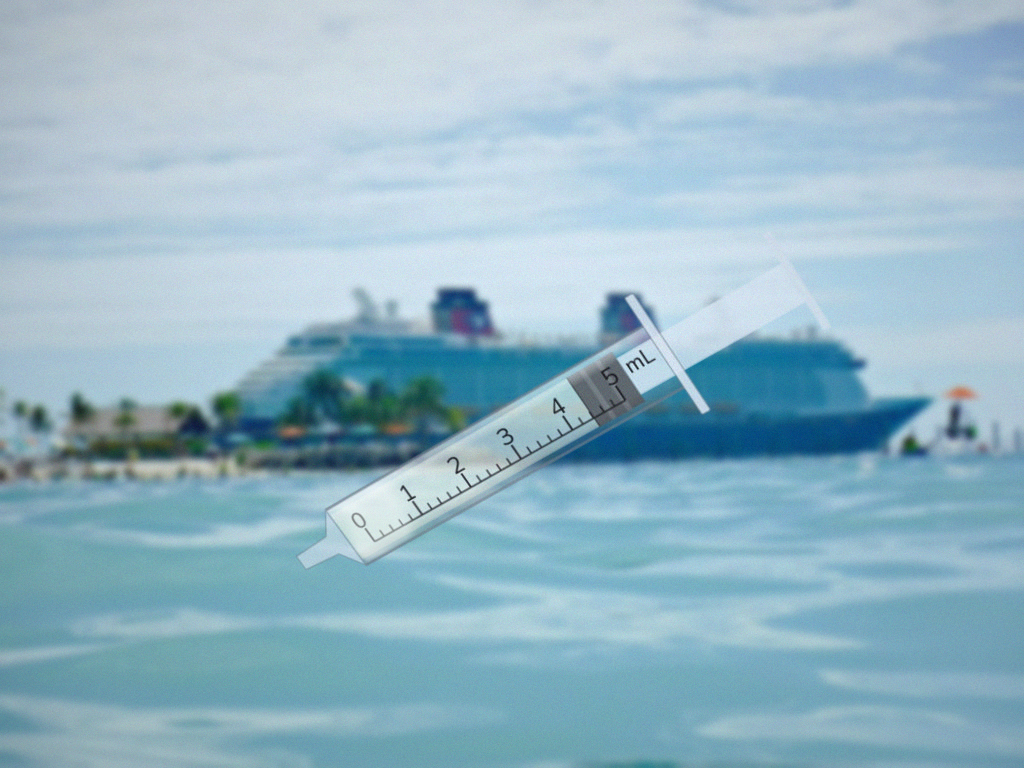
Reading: 4.4 mL
